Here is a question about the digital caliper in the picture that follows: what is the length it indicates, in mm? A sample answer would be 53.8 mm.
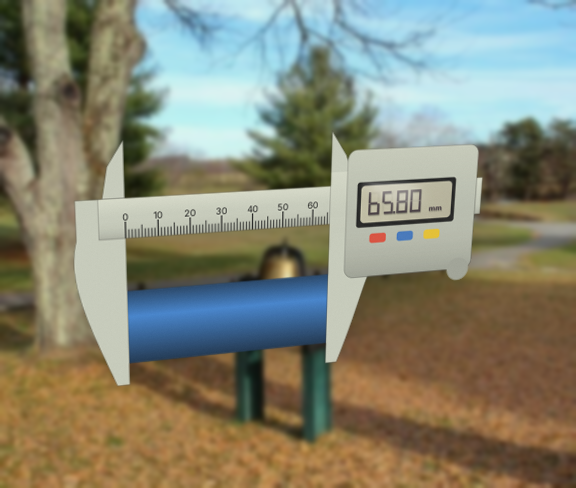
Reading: 65.80 mm
